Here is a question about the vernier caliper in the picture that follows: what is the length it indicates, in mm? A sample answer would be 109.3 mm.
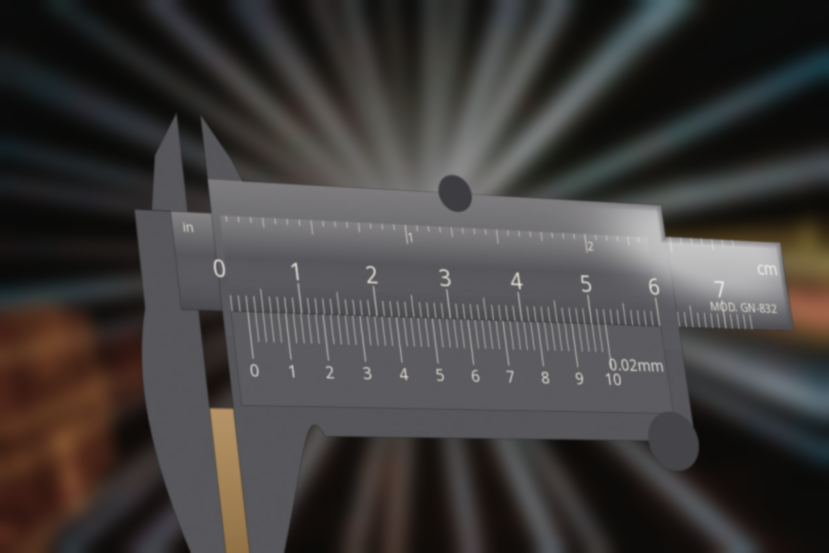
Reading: 3.0 mm
